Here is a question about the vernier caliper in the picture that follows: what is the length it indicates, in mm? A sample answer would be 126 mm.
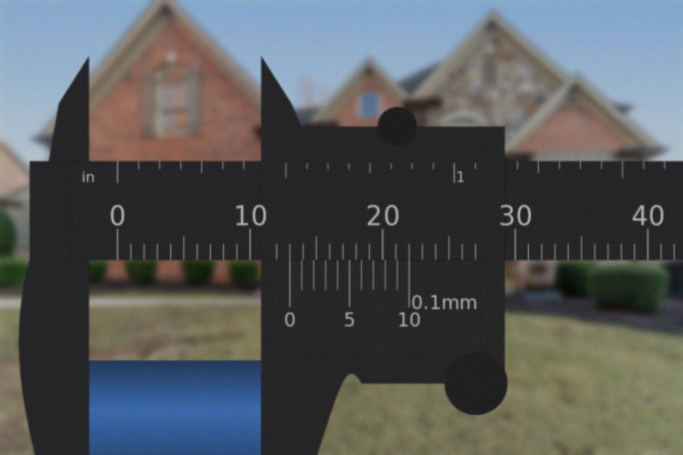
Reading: 13.0 mm
